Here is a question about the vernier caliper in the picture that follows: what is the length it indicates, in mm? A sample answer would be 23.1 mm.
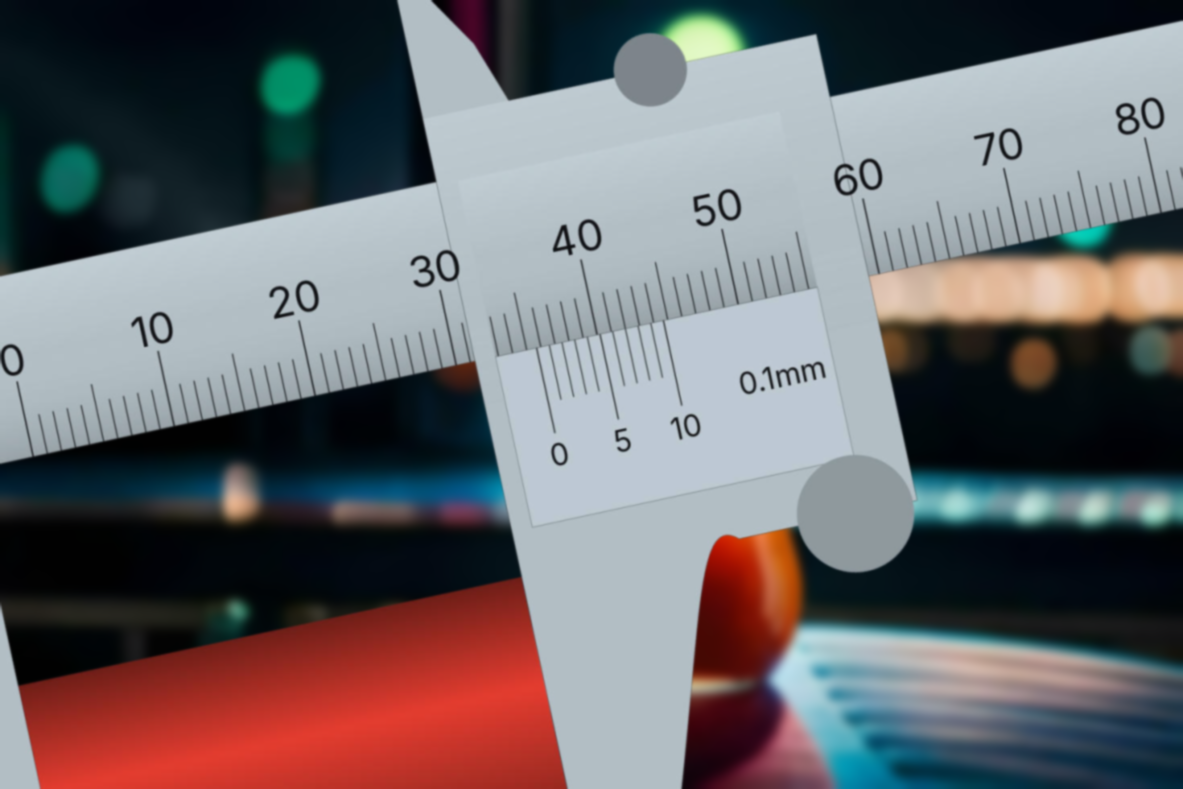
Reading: 35.7 mm
